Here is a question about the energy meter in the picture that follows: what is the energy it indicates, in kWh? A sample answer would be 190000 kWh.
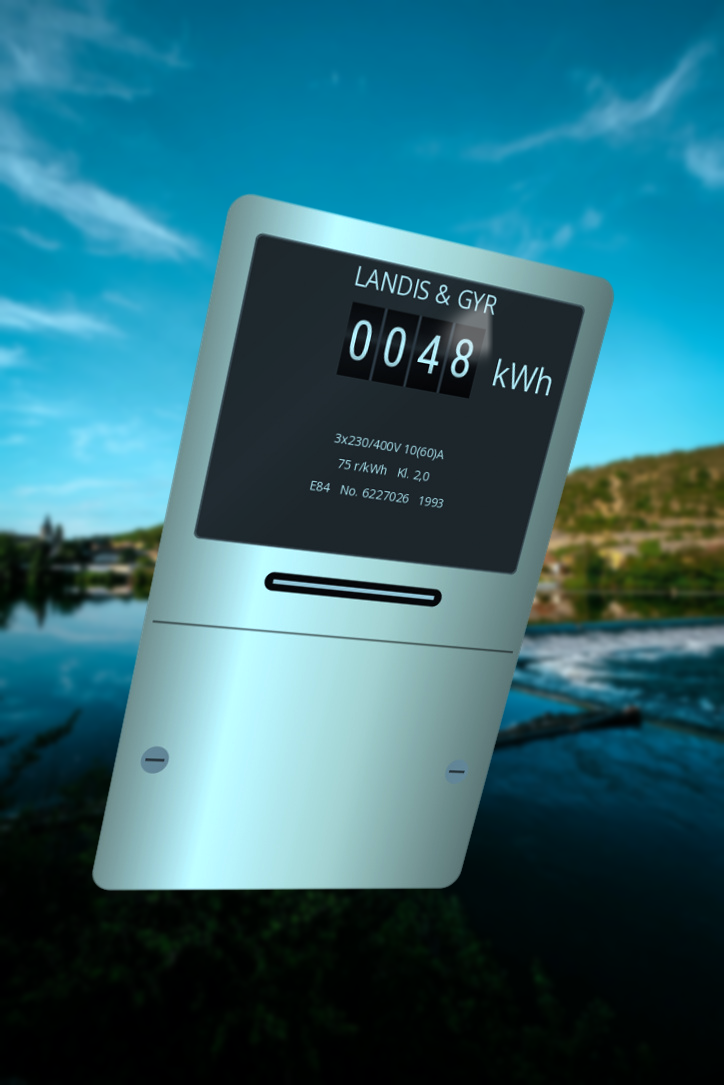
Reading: 48 kWh
